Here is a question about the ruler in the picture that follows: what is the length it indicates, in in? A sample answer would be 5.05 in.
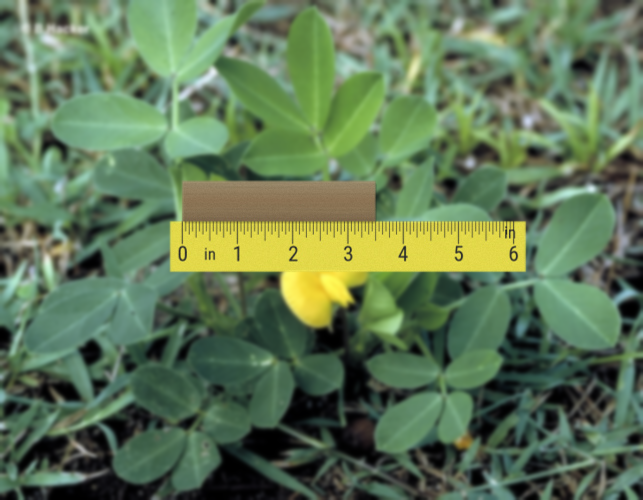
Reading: 3.5 in
